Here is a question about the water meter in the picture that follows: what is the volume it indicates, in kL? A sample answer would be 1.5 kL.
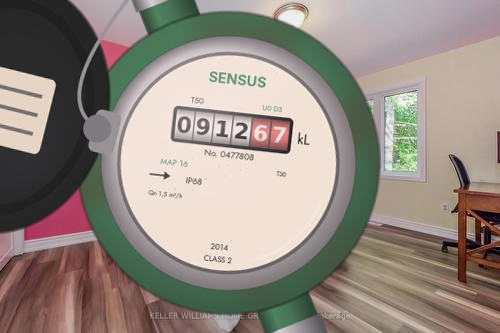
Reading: 912.67 kL
